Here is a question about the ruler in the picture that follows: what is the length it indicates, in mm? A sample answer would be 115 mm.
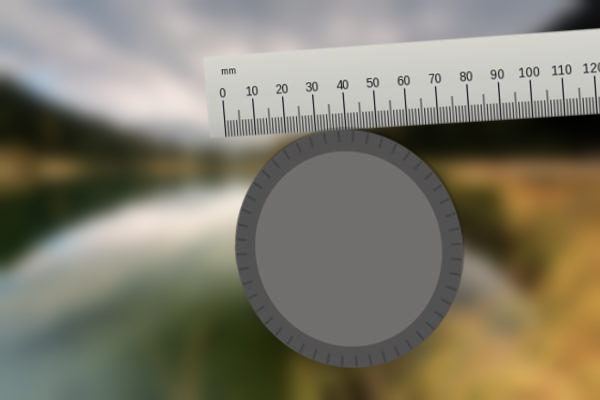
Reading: 75 mm
